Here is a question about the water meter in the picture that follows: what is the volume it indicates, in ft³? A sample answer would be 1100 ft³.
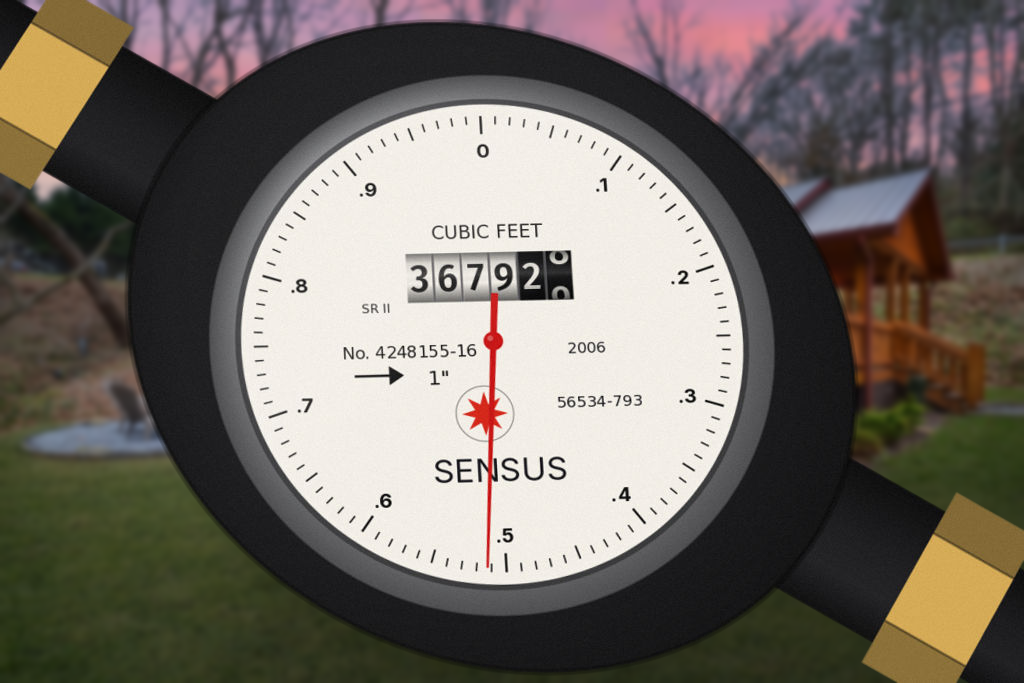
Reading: 367928.51 ft³
